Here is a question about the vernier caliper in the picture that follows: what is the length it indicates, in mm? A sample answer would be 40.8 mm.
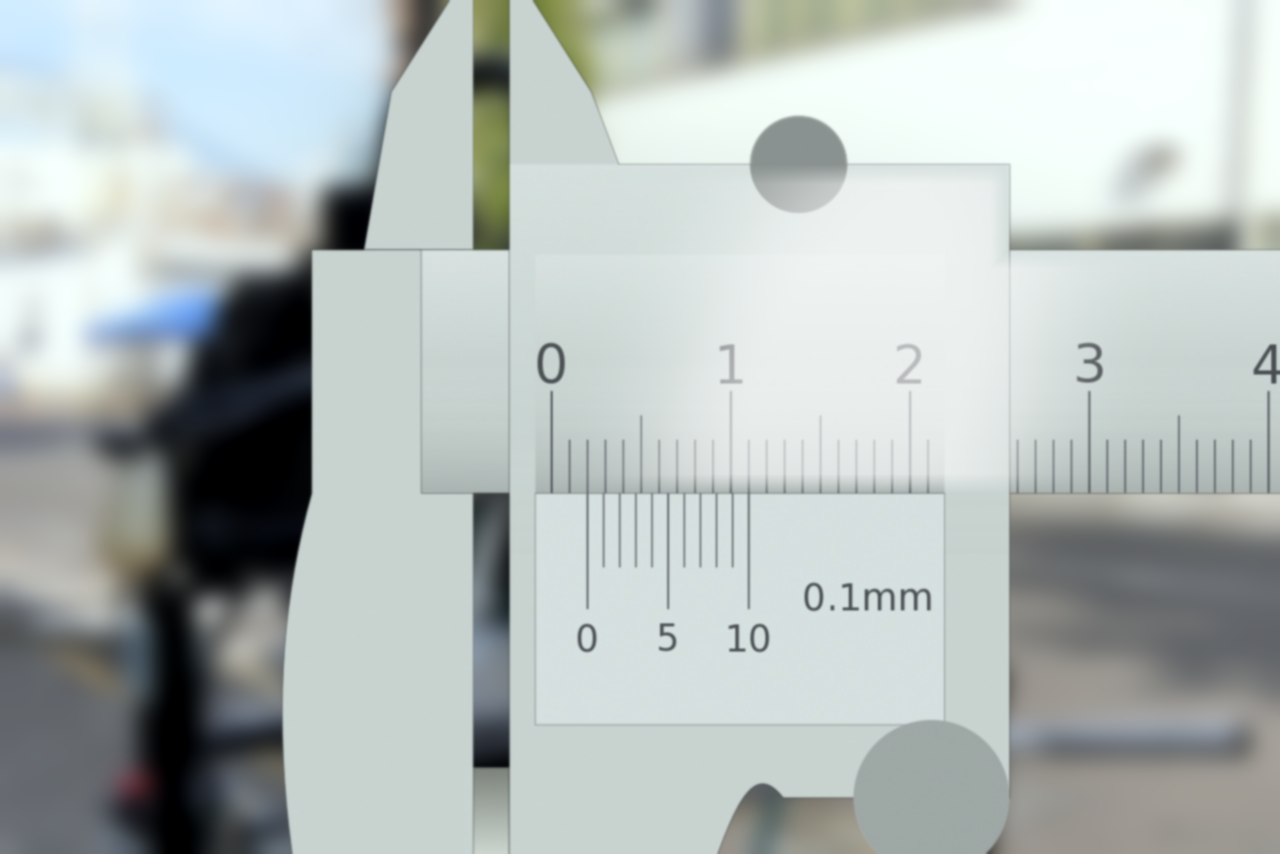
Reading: 2.0 mm
